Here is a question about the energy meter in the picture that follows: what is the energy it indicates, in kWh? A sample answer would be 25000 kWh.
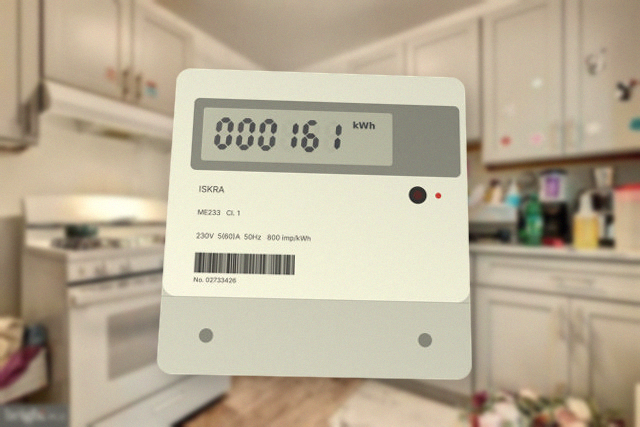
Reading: 161 kWh
